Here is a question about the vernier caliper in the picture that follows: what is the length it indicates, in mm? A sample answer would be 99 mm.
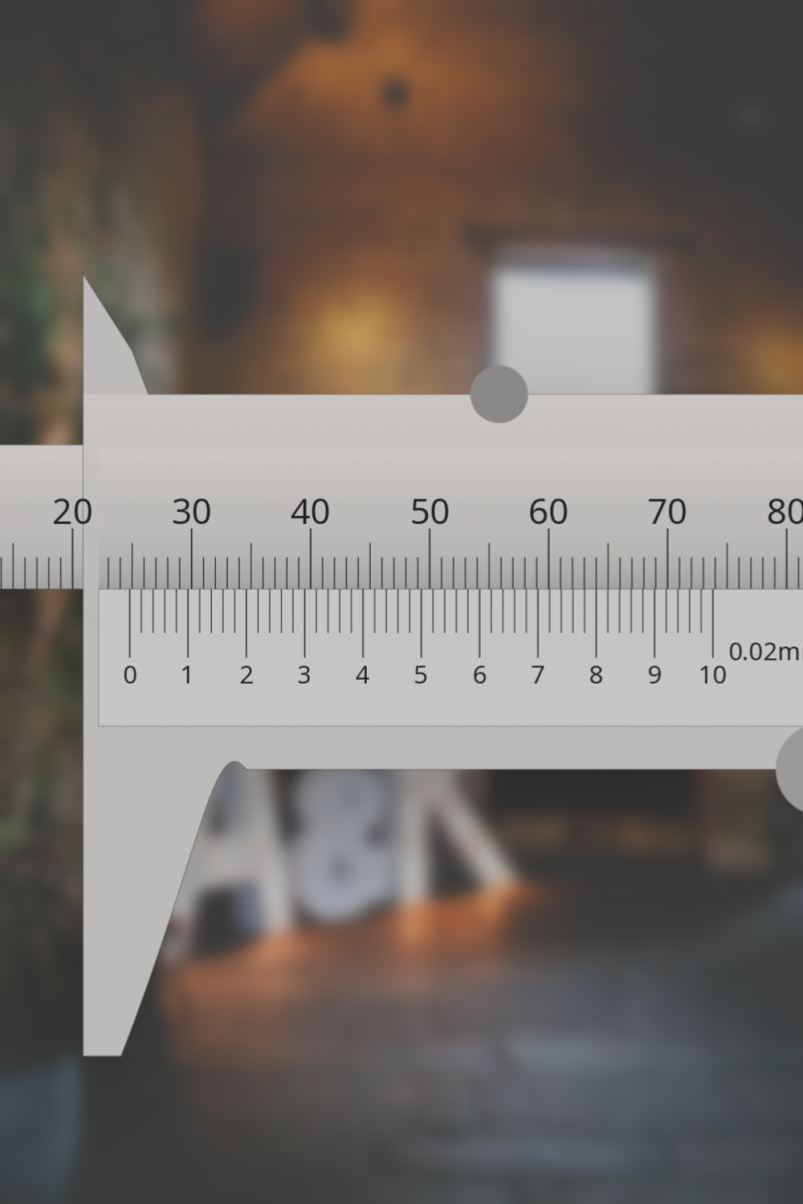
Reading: 24.8 mm
